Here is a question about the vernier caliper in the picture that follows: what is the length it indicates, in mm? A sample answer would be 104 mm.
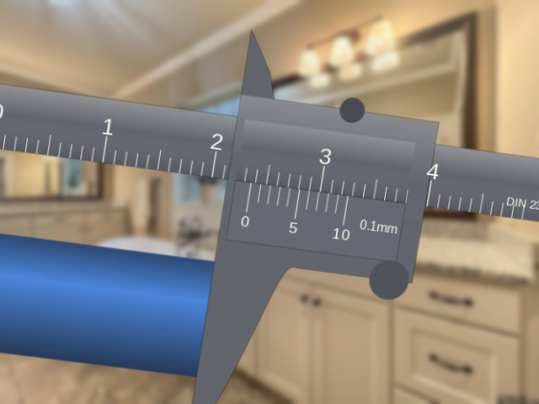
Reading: 23.6 mm
